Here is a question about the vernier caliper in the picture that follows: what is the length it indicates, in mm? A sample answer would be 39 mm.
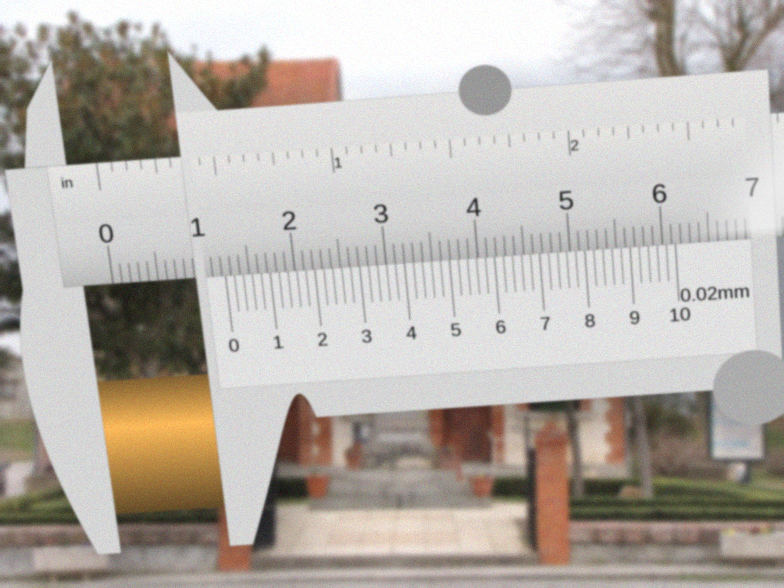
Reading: 12.4 mm
